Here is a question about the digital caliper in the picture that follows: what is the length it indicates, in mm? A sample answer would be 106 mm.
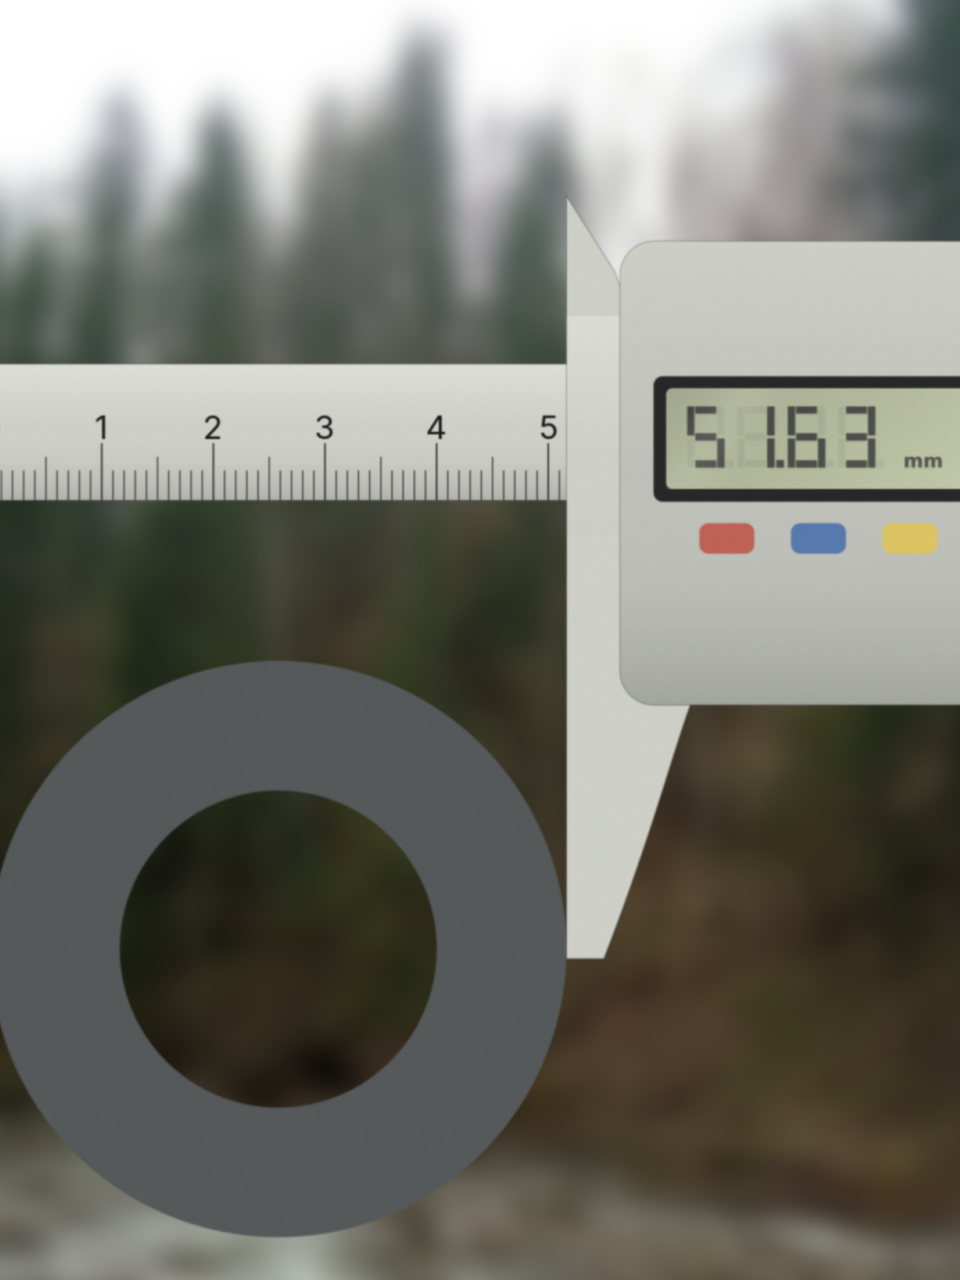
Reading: 51.63 mm
